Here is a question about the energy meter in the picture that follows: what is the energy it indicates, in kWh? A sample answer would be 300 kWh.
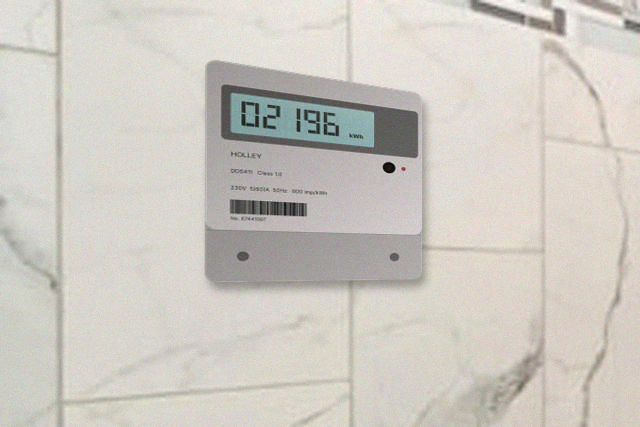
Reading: 2196 kWh
